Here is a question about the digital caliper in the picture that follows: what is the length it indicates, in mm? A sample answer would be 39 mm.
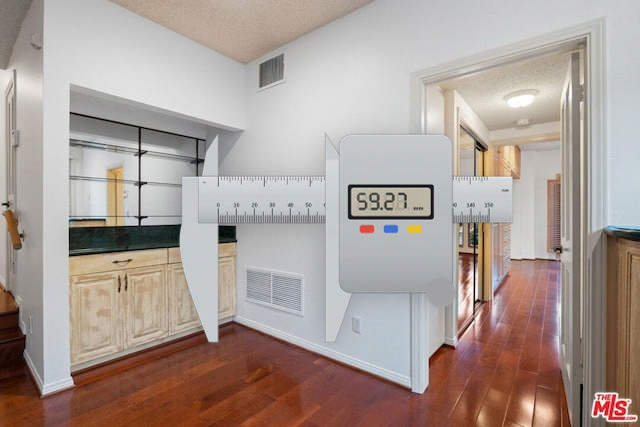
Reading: 59.27 mm
